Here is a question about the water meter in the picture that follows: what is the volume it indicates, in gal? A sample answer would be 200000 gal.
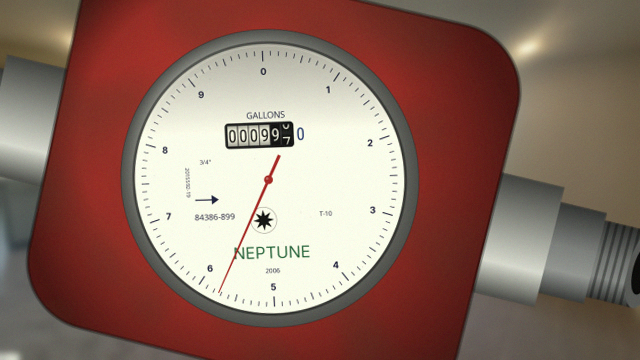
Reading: 9965.7 gal
